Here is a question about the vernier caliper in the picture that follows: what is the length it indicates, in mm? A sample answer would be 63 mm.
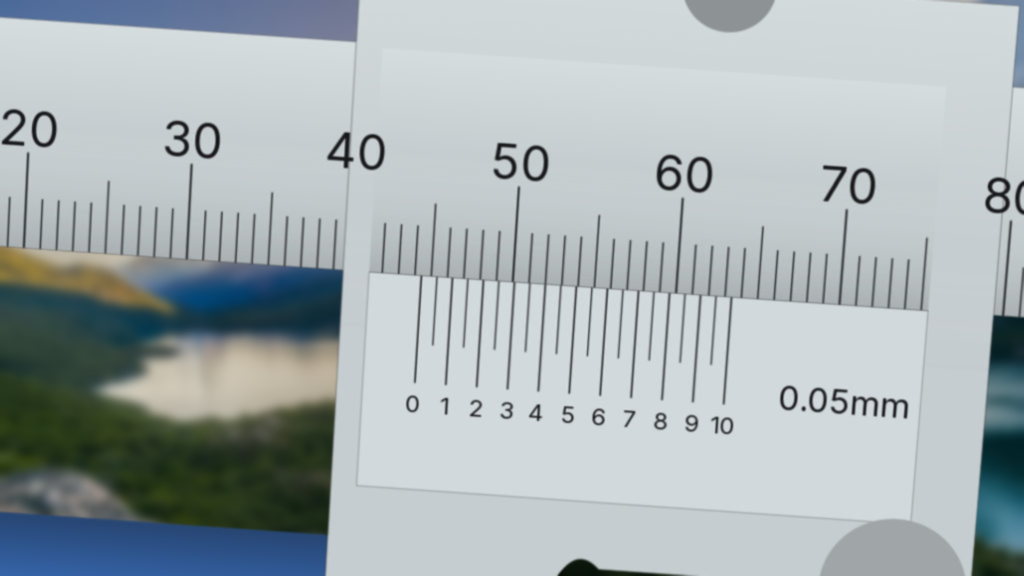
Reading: 44.4 mm
